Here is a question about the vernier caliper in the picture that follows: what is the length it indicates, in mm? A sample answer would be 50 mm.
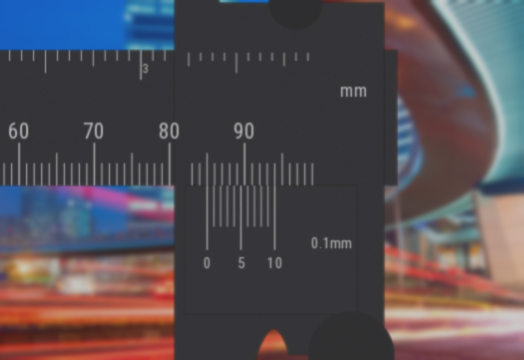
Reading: 85.0 mm
